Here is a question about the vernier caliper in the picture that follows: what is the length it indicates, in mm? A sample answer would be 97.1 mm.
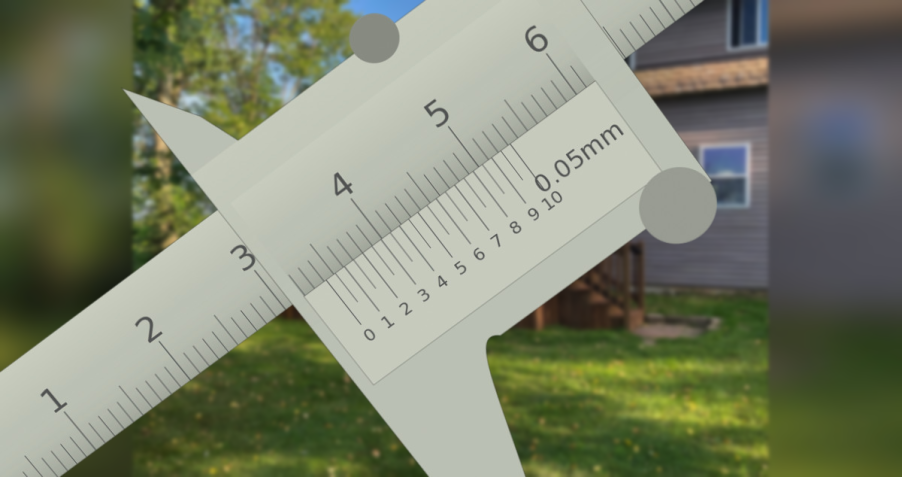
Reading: 34.2 mm
